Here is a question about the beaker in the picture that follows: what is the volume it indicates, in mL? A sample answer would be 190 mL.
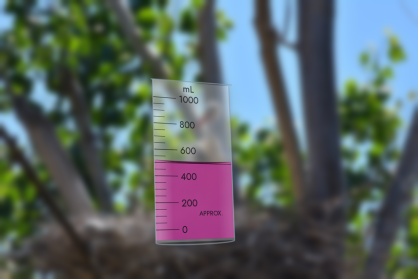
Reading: 500 mL
